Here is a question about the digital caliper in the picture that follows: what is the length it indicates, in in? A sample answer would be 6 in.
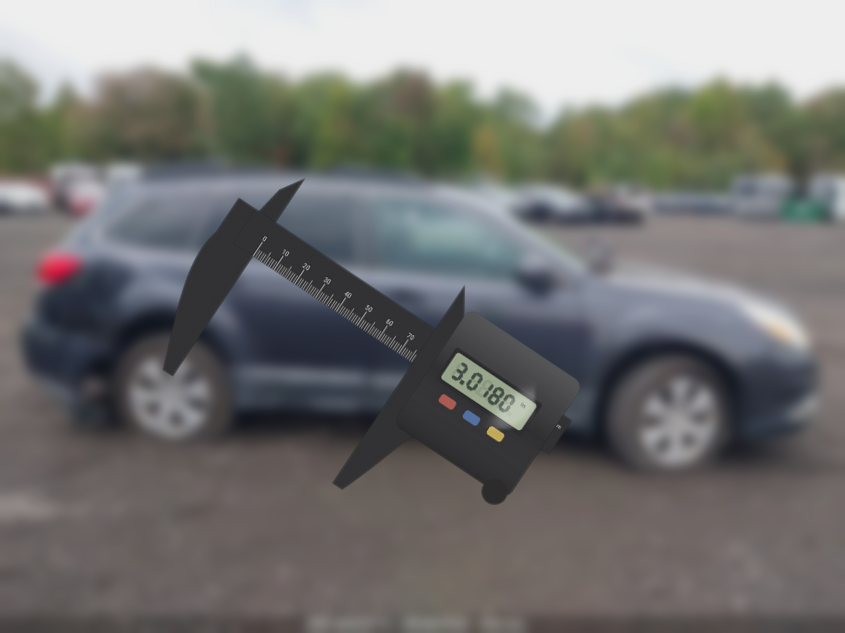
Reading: 3.0180 in
